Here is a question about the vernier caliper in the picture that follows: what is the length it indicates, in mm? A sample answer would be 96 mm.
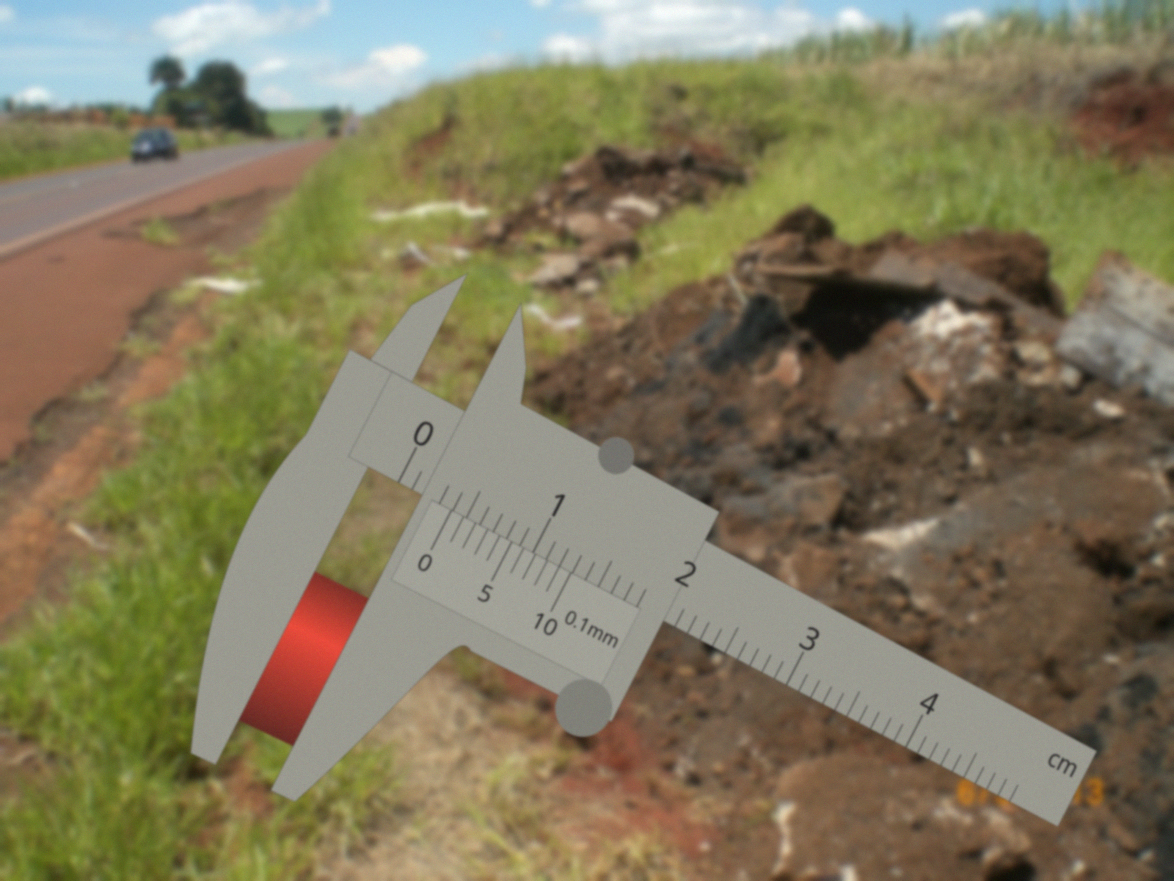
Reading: 3.9 mm
